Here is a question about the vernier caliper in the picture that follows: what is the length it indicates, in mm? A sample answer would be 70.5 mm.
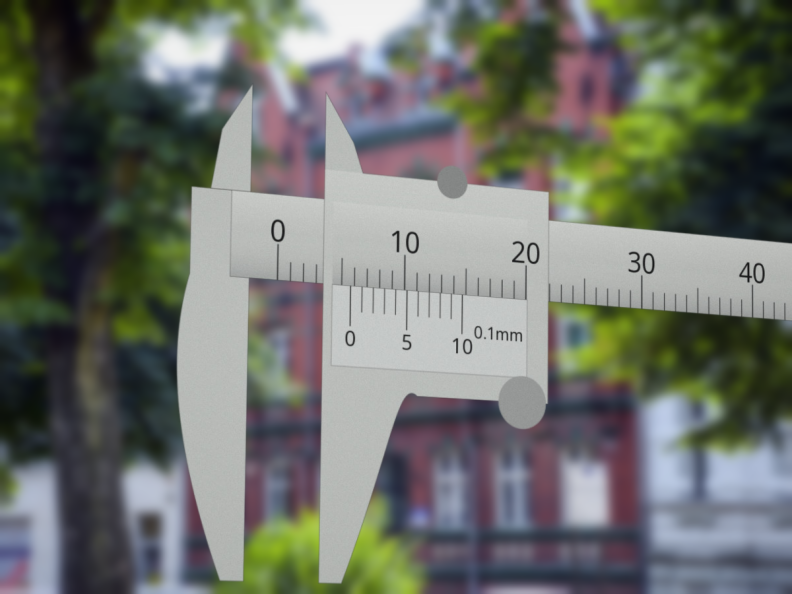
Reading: 5.7 mm
